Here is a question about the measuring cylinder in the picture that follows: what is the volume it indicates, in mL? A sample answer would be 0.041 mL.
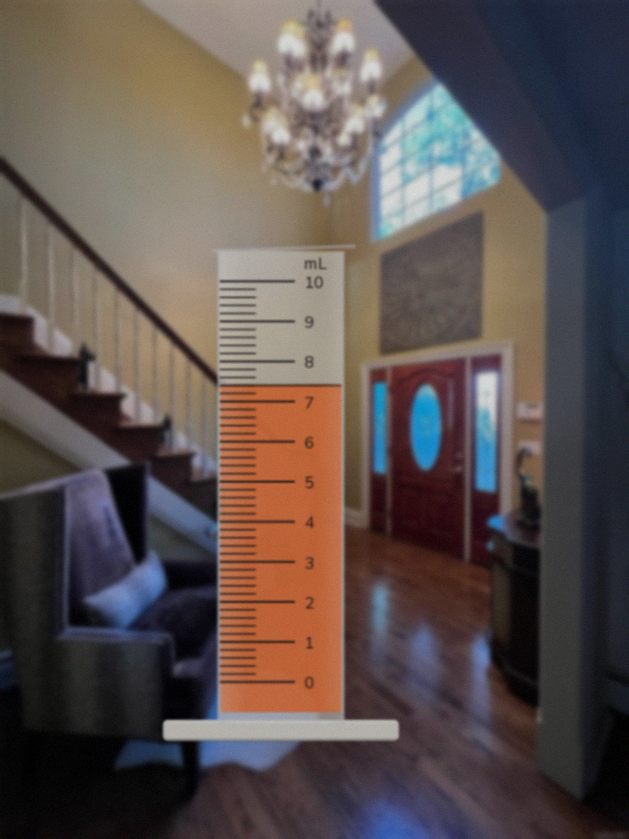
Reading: 7.4 mL
